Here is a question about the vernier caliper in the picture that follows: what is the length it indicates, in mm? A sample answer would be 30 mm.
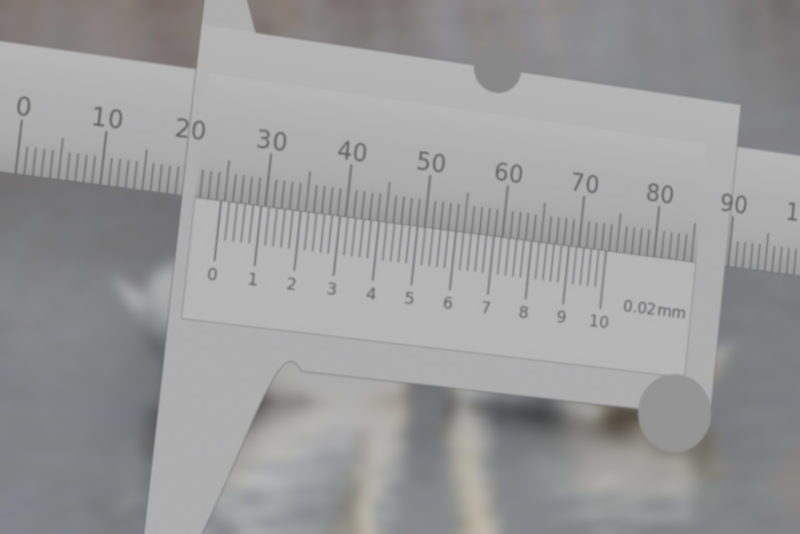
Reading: 24.6 mm
